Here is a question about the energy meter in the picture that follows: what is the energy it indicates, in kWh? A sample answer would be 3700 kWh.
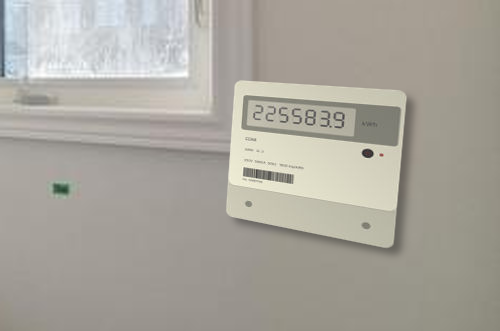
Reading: 225583.9 kWh
